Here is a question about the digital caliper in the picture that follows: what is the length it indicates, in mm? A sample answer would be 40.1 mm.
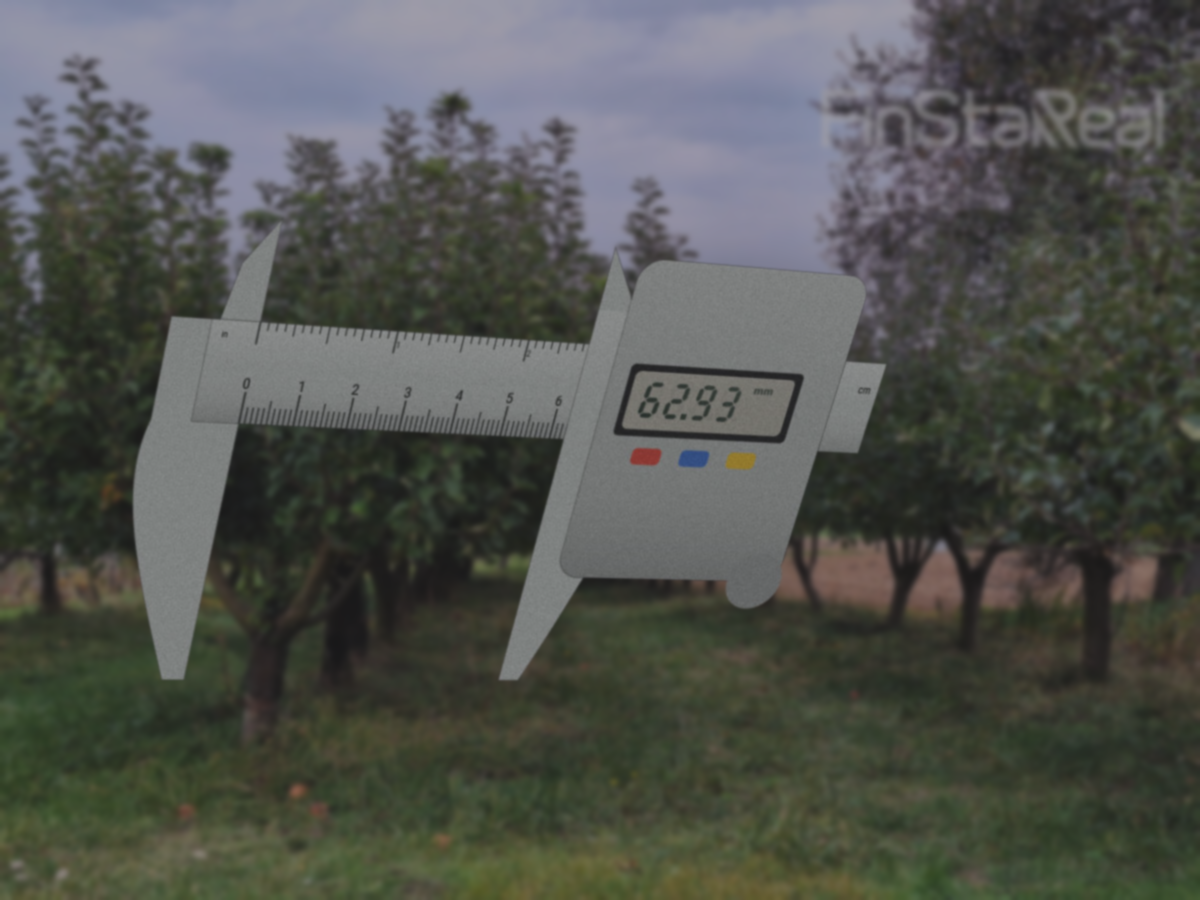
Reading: 62.93 mm
